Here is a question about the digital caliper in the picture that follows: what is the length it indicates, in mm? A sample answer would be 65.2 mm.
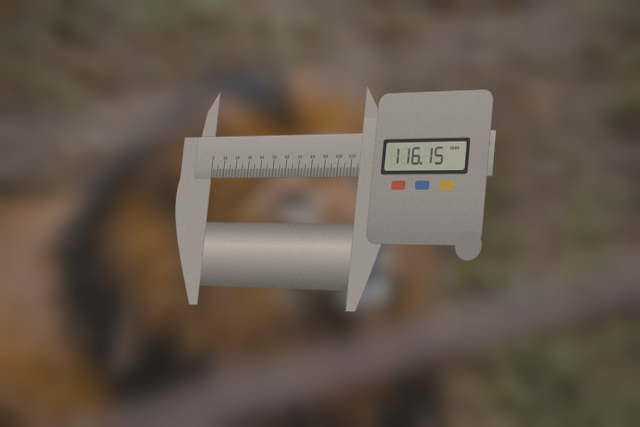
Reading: 116.15 mm
